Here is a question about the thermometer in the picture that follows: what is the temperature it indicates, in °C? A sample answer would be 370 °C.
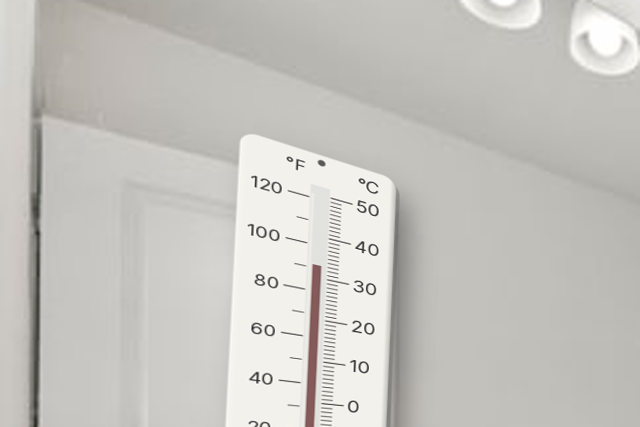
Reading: 33 °C
